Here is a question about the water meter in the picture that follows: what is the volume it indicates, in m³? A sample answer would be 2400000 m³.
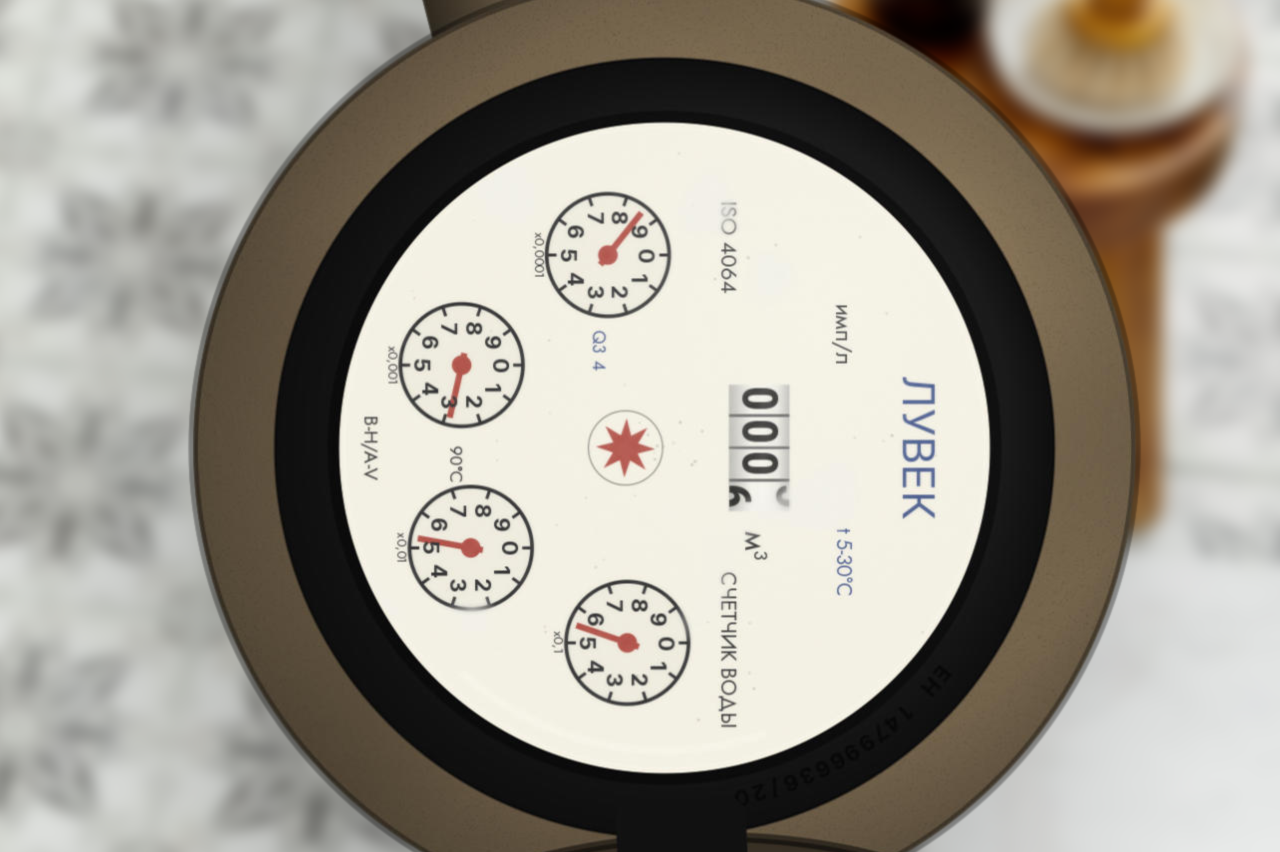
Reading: 5.5528 m³
